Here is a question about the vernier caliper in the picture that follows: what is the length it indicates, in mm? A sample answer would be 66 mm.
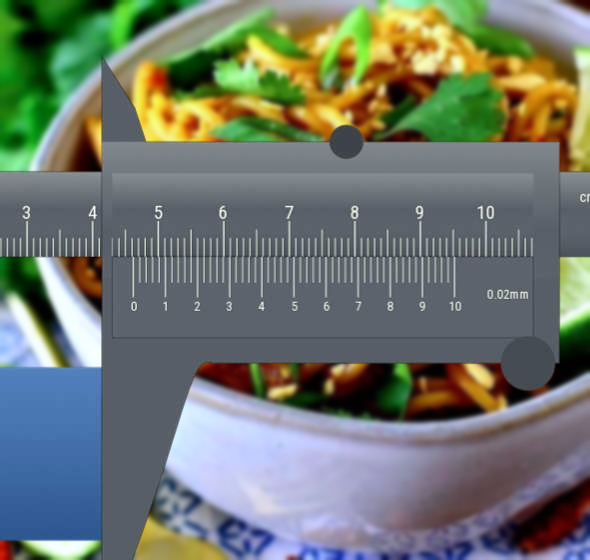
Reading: 46.2 mm
